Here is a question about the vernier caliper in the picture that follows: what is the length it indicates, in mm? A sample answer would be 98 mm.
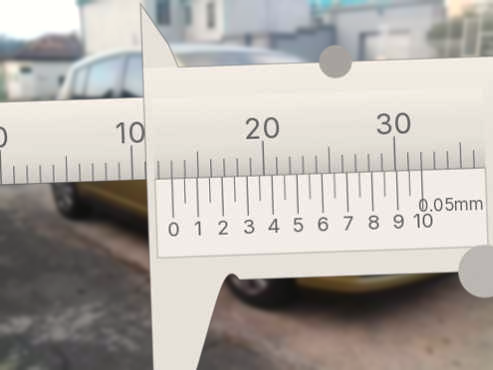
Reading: 13.0 mm
